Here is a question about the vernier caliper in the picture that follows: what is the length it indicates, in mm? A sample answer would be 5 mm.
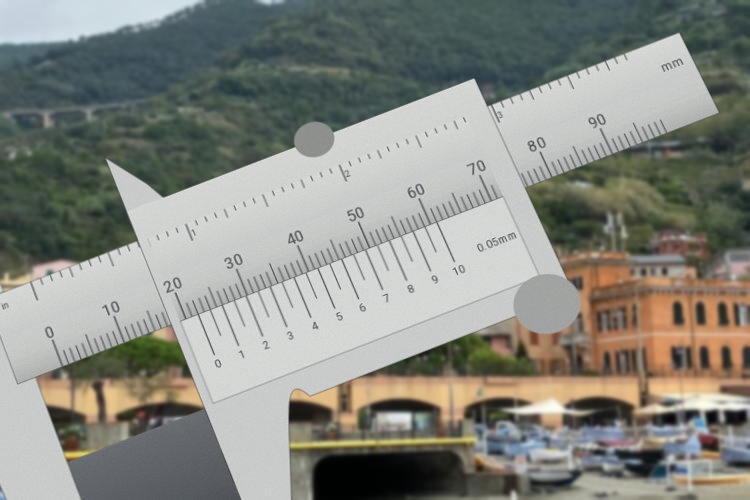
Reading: 22.0 mm
